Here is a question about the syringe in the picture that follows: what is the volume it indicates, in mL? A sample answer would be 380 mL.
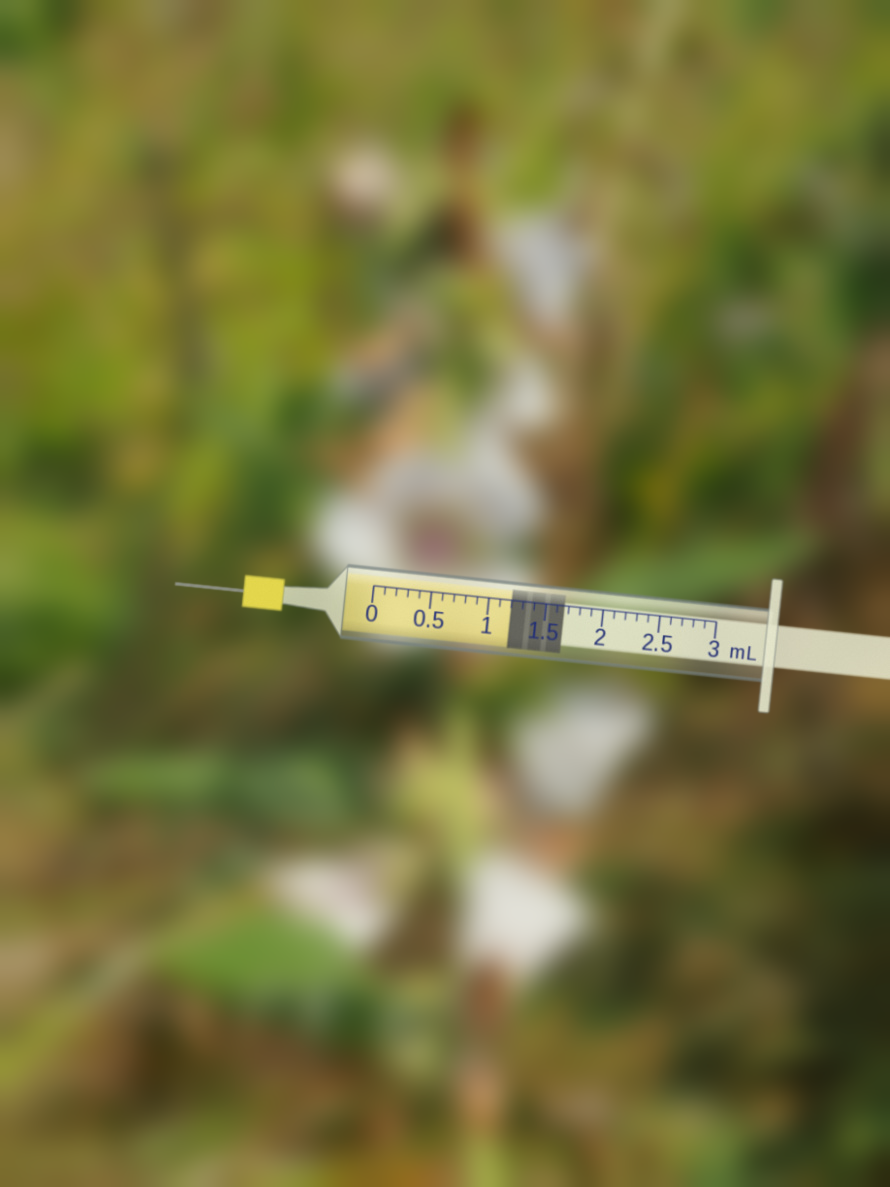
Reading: 1.2 mL
